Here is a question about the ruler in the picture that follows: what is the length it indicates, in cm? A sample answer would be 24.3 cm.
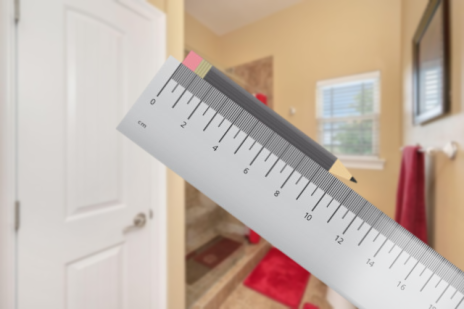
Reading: 11 cm
